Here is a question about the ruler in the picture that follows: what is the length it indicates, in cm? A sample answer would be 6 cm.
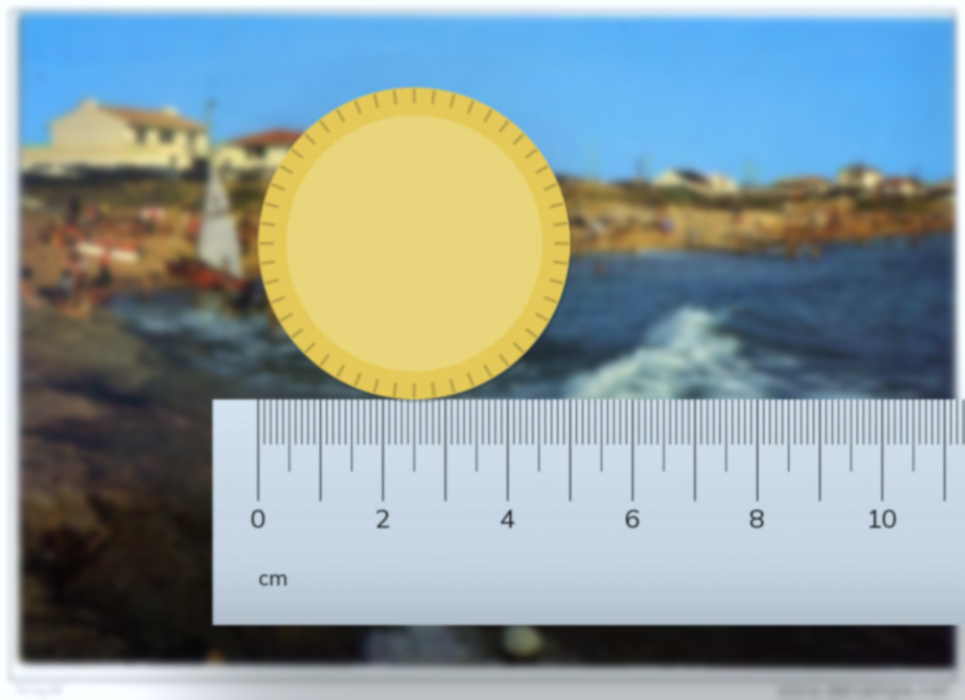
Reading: 5 cm
